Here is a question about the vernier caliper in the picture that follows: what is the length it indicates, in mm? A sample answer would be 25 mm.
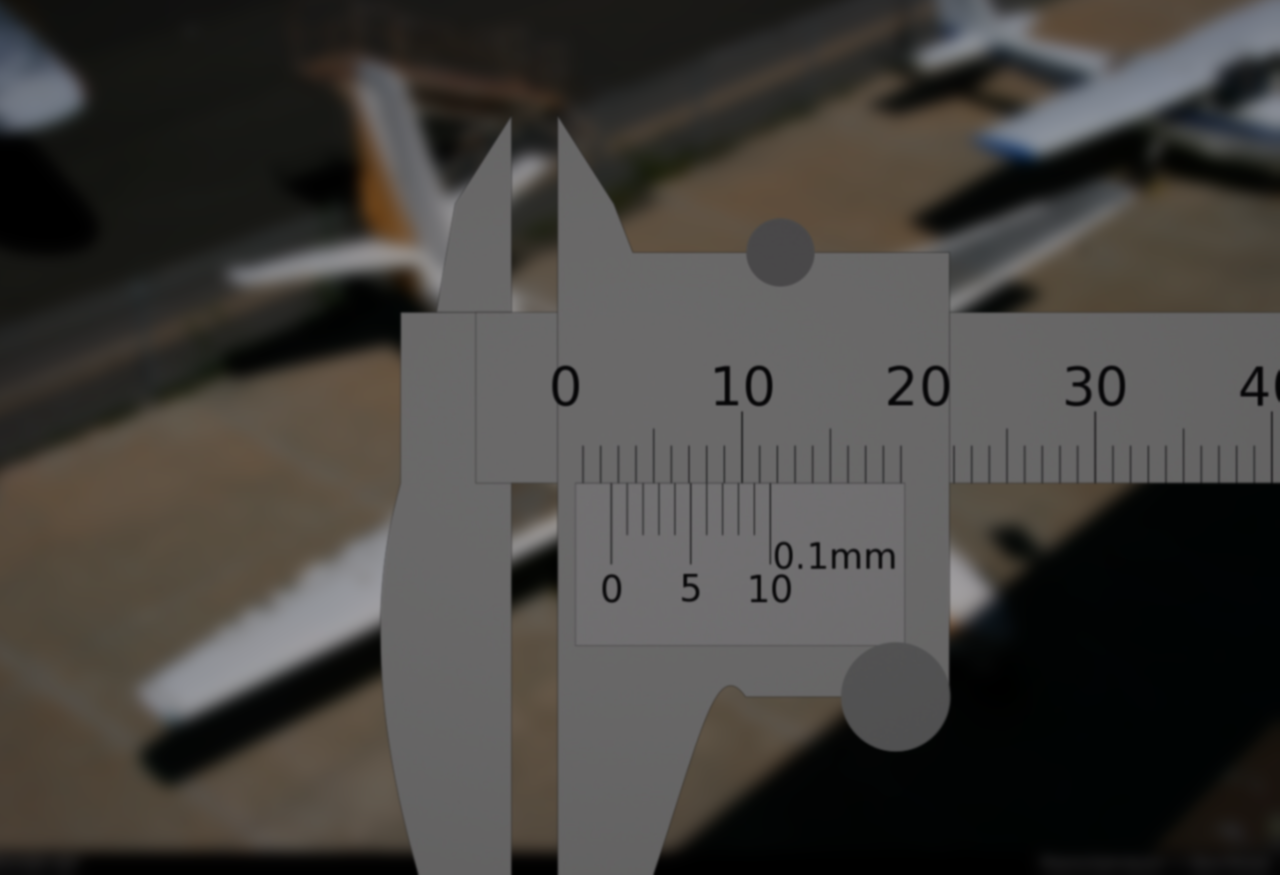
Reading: 2.6 mm
